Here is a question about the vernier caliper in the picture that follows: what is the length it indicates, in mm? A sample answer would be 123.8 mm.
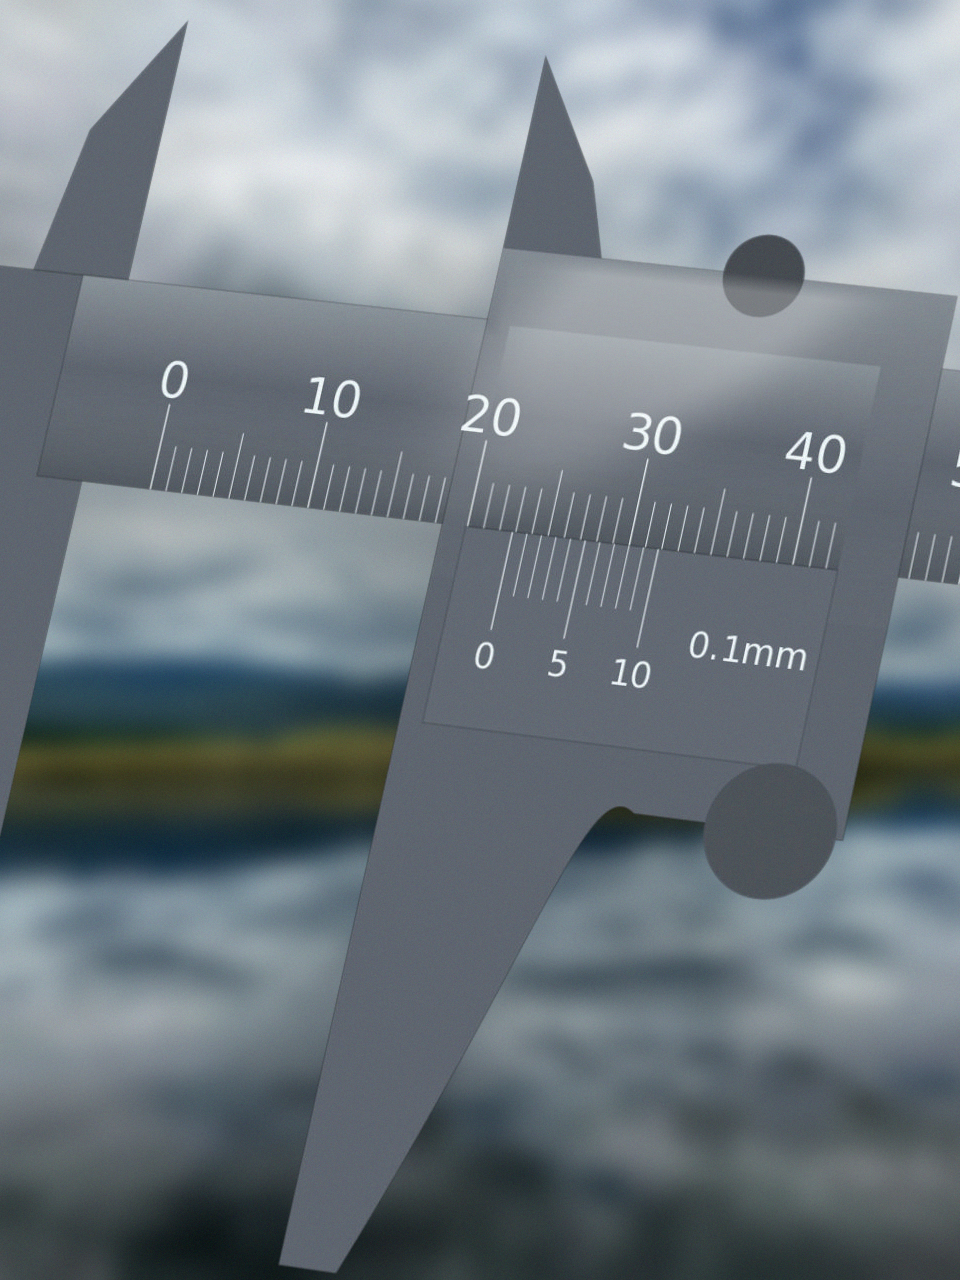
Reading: 22.8 mm
